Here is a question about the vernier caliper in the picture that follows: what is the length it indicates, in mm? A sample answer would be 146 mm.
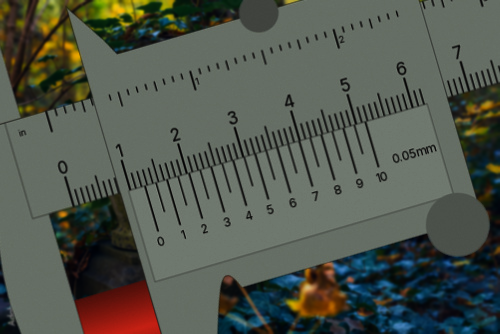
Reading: 12.6 mm
